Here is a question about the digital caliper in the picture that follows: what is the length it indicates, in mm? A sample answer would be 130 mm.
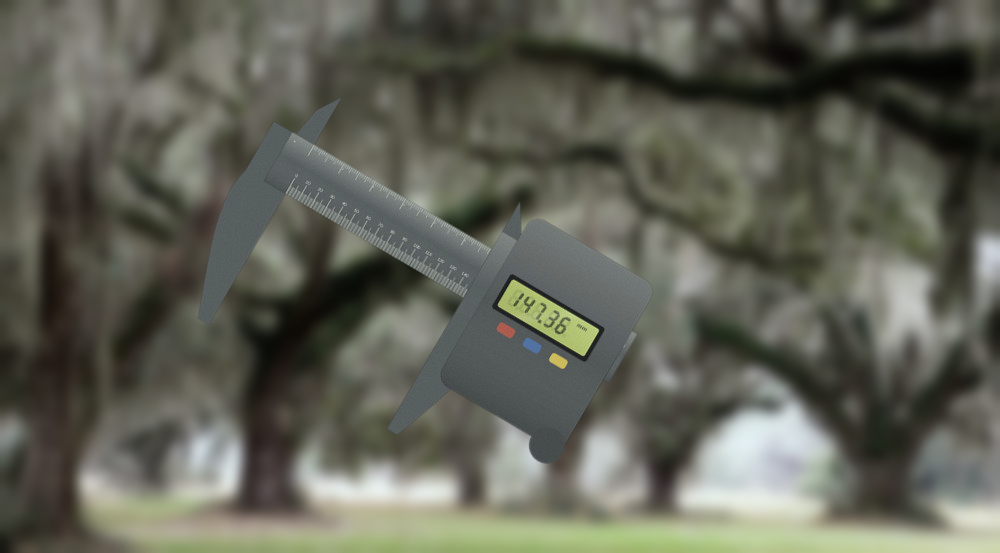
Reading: 147.36 mm
